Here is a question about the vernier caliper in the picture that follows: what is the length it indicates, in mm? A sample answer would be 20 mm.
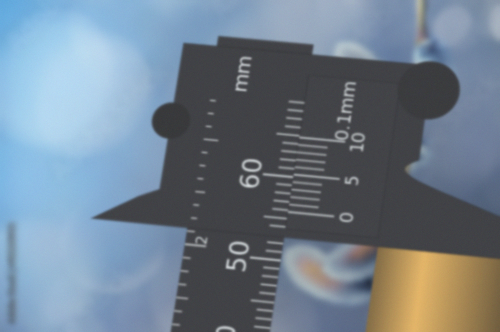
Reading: 55.8 mm
